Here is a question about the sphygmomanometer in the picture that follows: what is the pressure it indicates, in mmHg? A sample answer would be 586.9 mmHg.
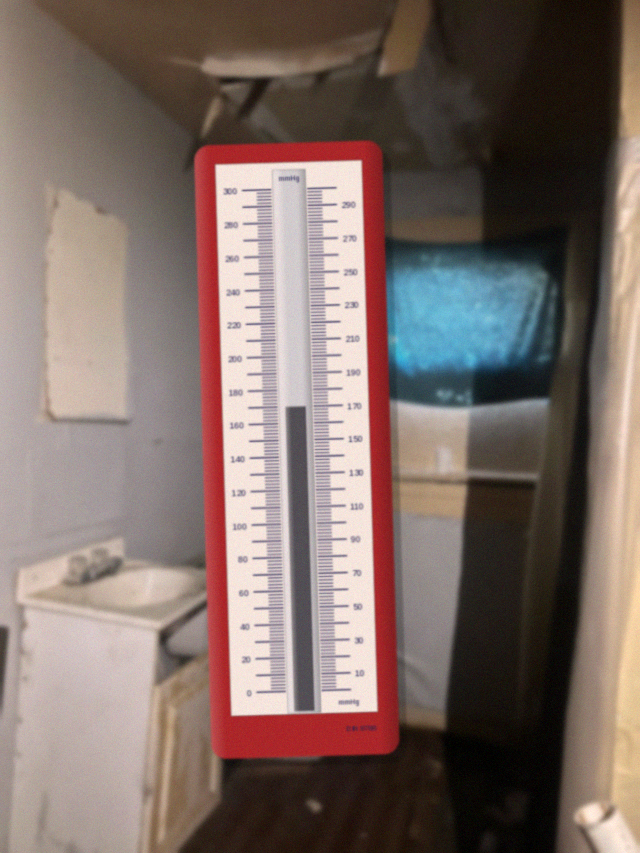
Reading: 170 mmHg
